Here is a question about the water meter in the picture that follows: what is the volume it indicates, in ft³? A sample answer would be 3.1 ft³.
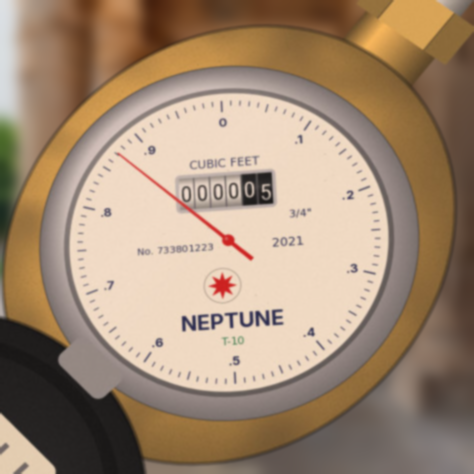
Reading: 4.87 ft³
